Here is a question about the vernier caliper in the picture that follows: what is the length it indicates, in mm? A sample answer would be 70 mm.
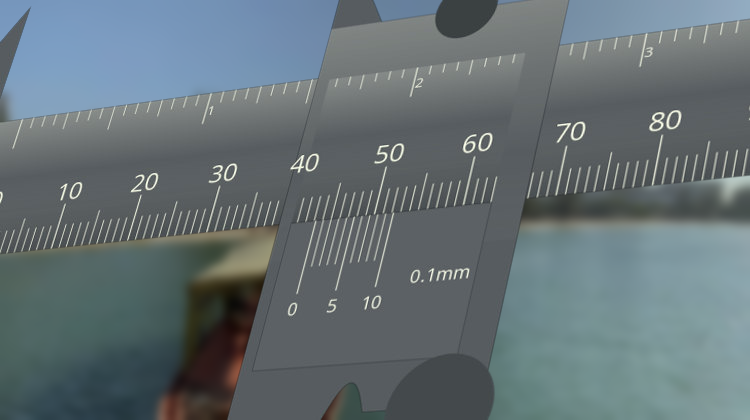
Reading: 43.2 mm
